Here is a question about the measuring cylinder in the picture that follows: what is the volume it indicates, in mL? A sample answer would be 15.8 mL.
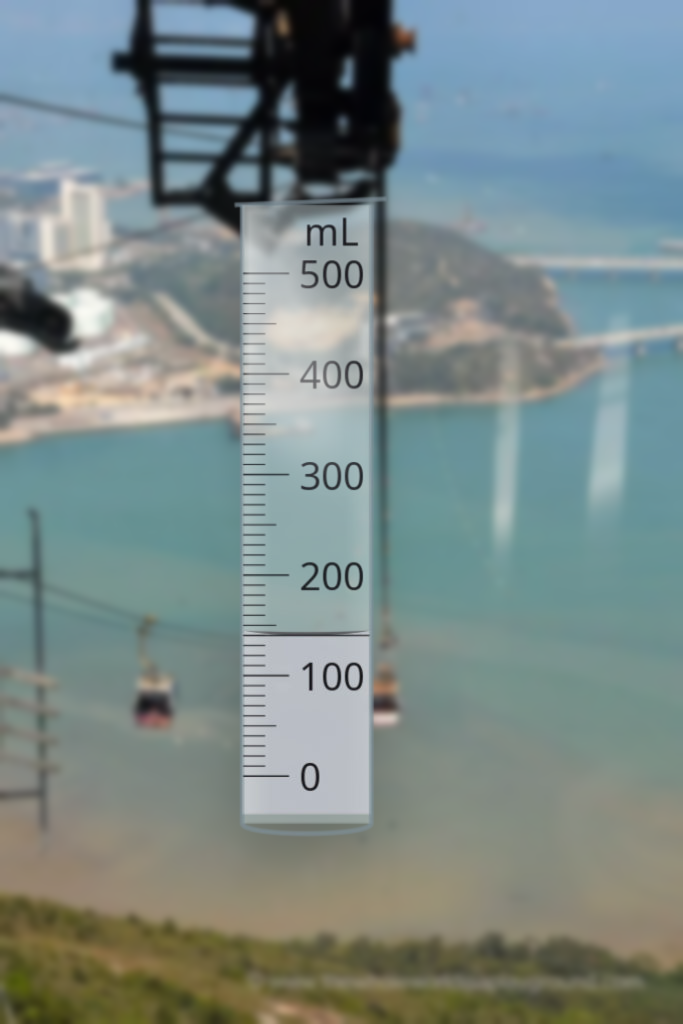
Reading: 140 mL
